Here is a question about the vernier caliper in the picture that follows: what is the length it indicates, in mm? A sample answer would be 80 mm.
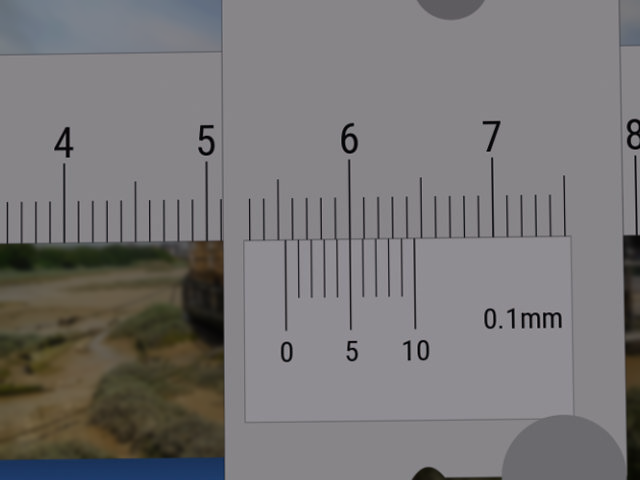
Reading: 55.5 mm
